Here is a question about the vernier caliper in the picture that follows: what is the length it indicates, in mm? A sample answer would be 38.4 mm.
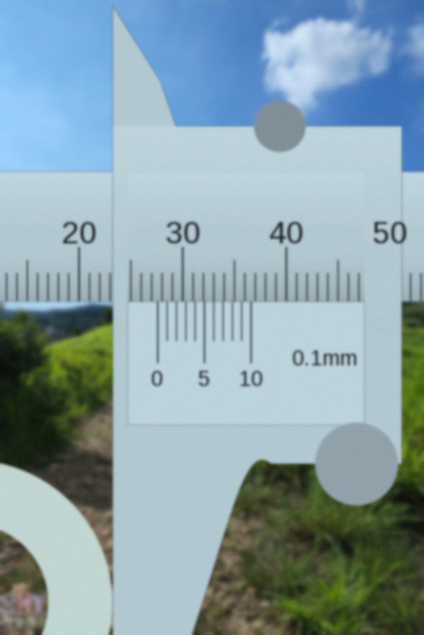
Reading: 27.6 mm
